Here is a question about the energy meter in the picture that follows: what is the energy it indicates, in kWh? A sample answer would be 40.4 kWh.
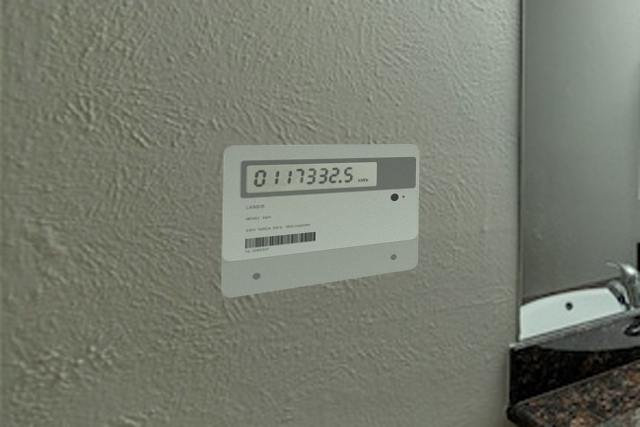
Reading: 117332.5 kWh
